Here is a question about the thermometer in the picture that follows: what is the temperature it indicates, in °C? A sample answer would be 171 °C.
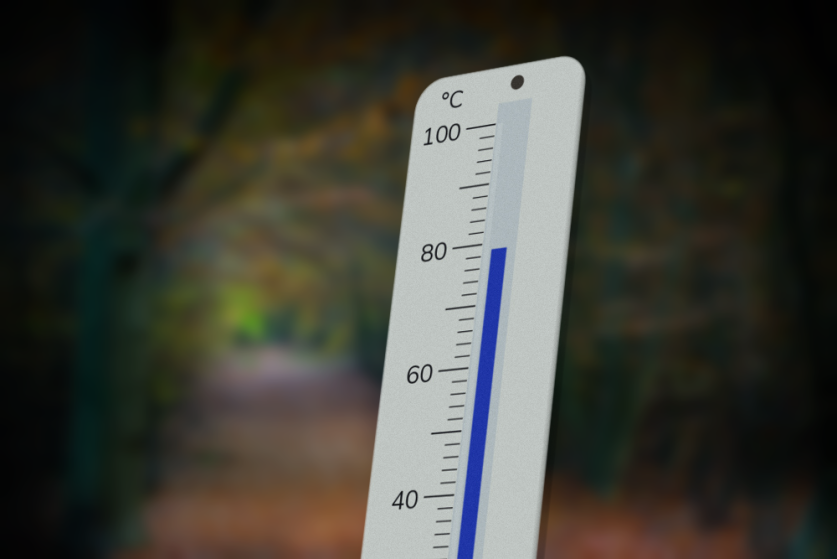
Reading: 79 °C
